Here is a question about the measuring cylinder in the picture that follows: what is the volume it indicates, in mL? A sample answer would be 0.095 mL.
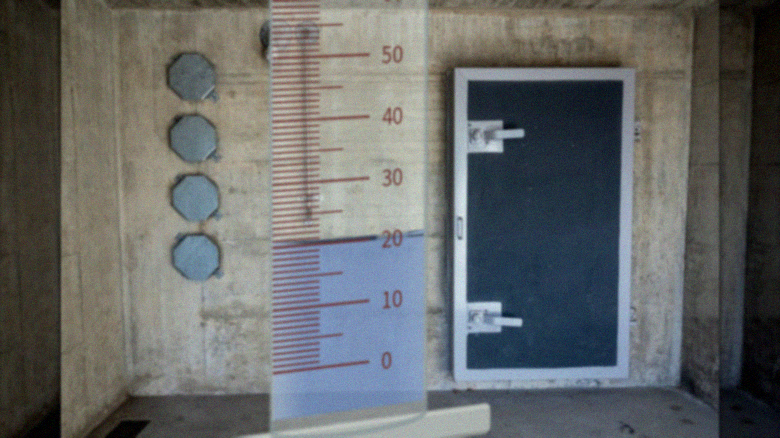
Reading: 20 mL
